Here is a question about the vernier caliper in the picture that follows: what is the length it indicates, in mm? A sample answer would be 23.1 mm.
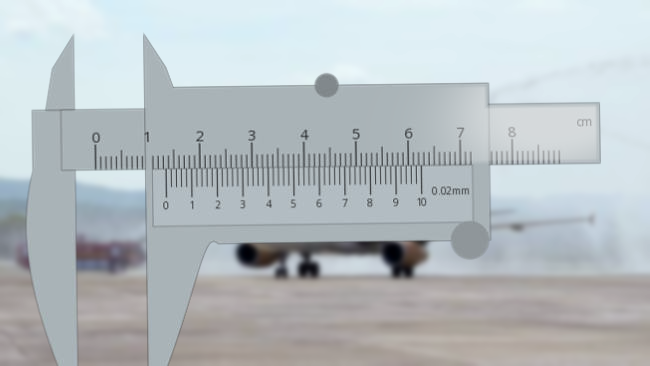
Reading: 13.5 mm
